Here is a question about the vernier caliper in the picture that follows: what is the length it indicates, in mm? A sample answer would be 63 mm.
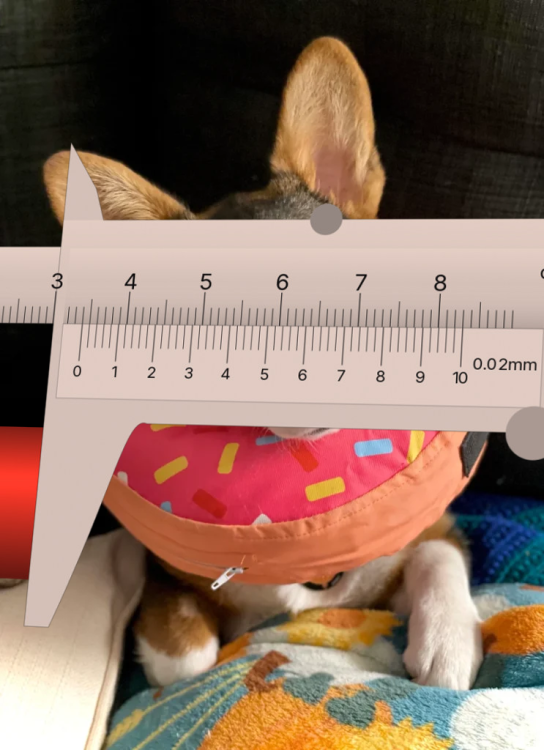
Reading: 34.0 mm
